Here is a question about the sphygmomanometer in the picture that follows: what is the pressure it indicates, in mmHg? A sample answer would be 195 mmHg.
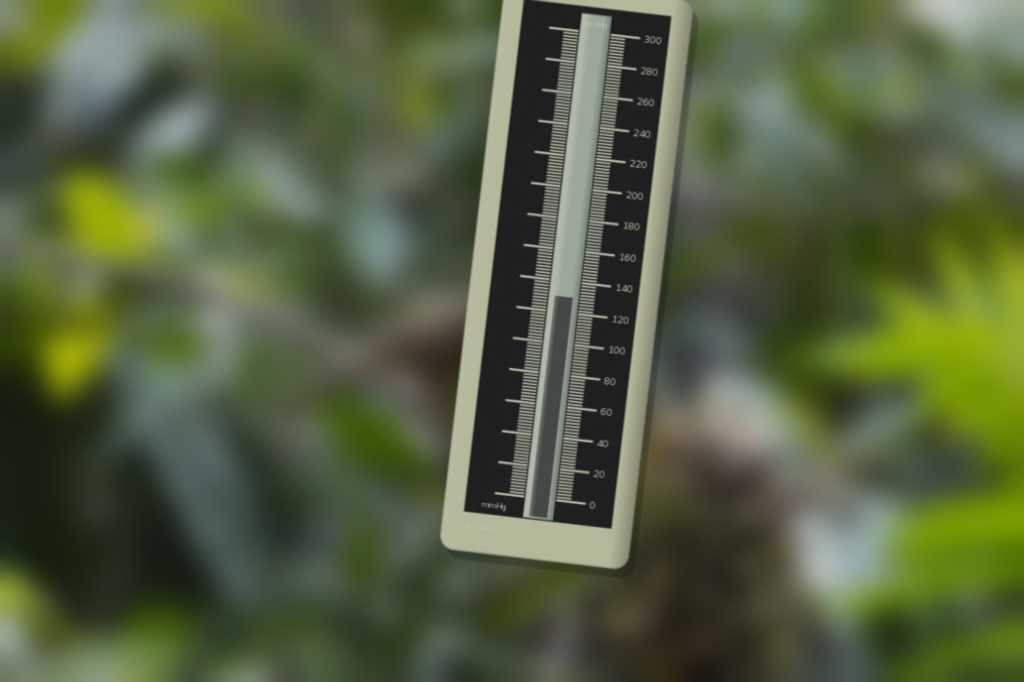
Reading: 130 mmHg
